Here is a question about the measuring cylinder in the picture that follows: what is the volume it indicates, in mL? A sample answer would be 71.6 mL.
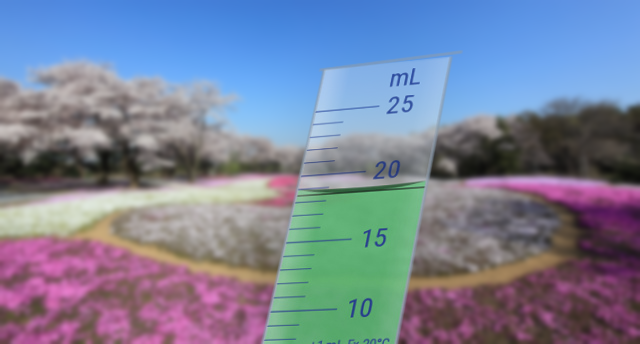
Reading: 18.5 mL
